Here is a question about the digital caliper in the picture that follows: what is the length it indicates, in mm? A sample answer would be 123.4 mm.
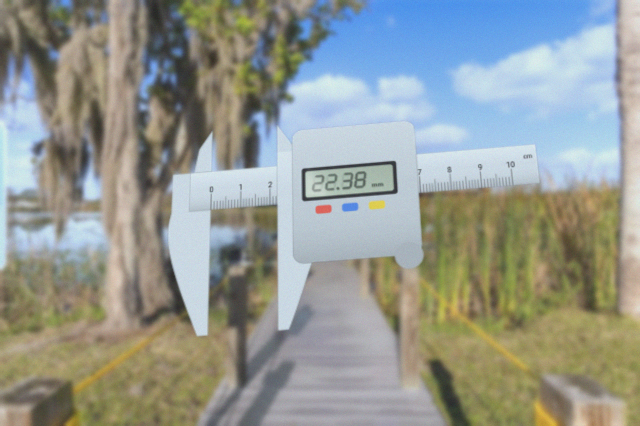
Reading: 22.38 mm
